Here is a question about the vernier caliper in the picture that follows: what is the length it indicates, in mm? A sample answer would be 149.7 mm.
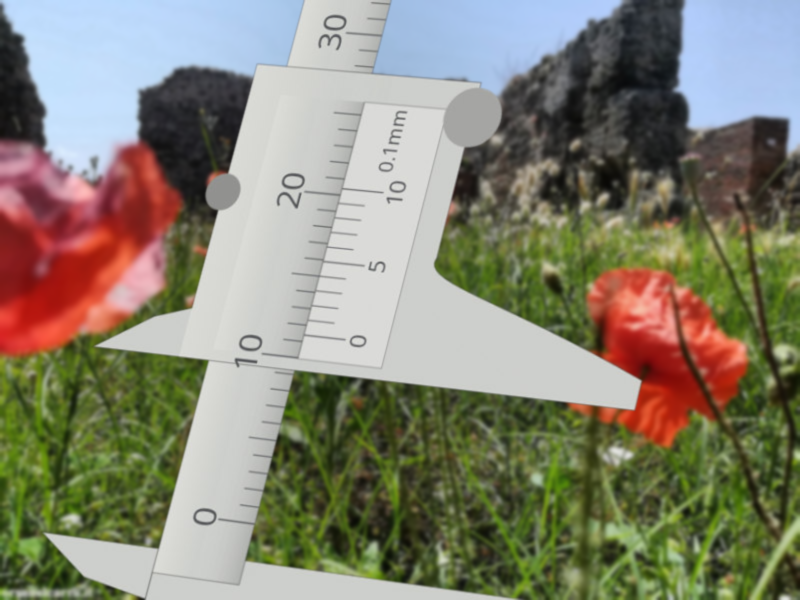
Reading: 11.4 mm
